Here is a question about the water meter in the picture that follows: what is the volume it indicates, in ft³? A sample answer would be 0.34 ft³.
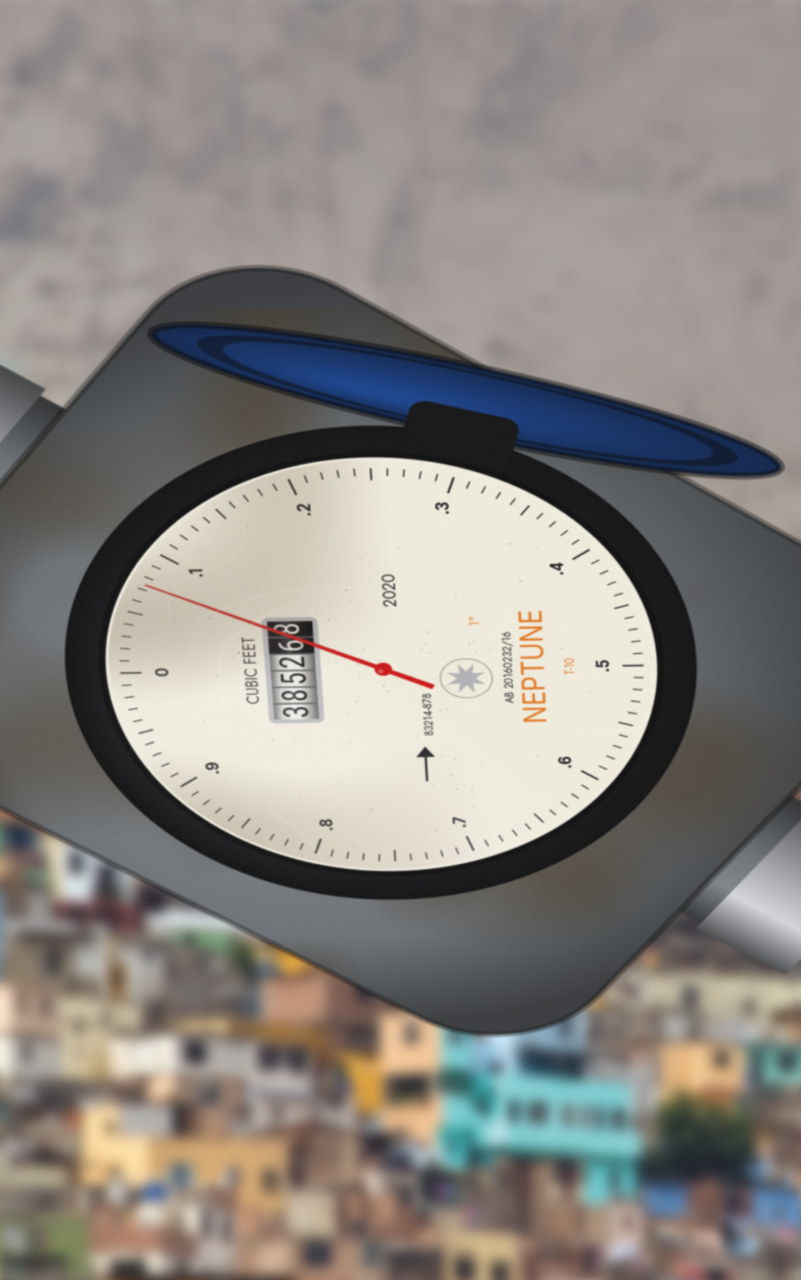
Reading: 385268.07 ft³
